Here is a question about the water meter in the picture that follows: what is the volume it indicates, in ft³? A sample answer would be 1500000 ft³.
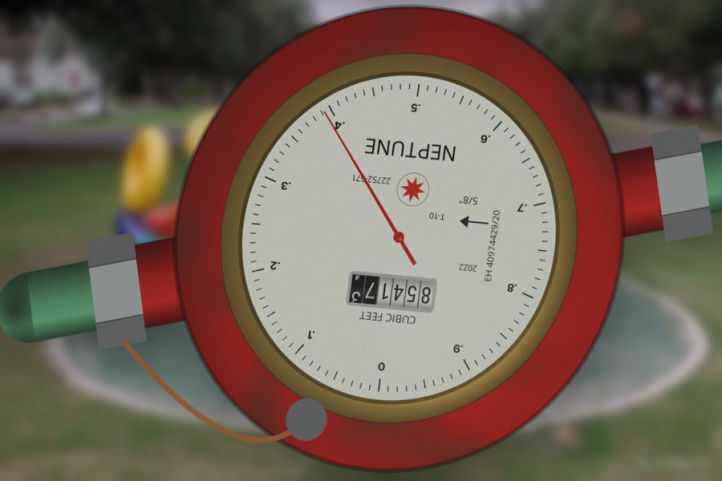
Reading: 854173.39 ft³
